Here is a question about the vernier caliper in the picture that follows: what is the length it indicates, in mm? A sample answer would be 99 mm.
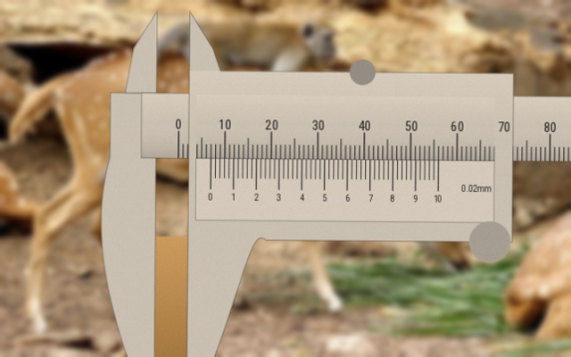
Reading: 7.0 mm
